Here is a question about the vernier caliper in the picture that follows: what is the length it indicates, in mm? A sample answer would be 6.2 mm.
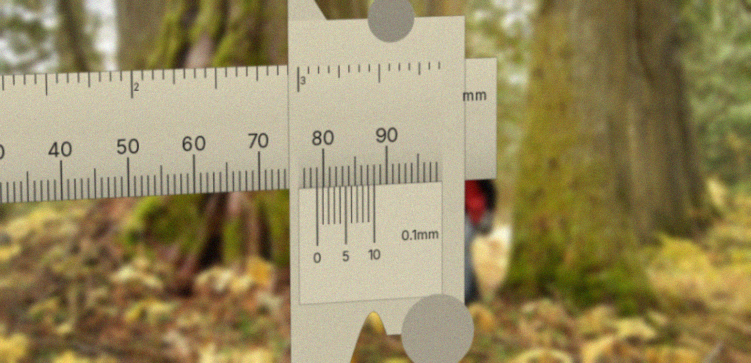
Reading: 79.0 mm
